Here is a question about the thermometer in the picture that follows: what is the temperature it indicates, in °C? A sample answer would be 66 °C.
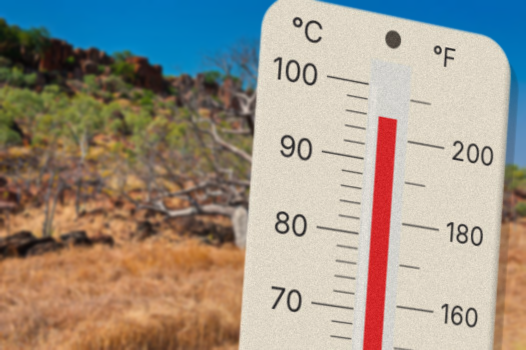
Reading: 96 °C
